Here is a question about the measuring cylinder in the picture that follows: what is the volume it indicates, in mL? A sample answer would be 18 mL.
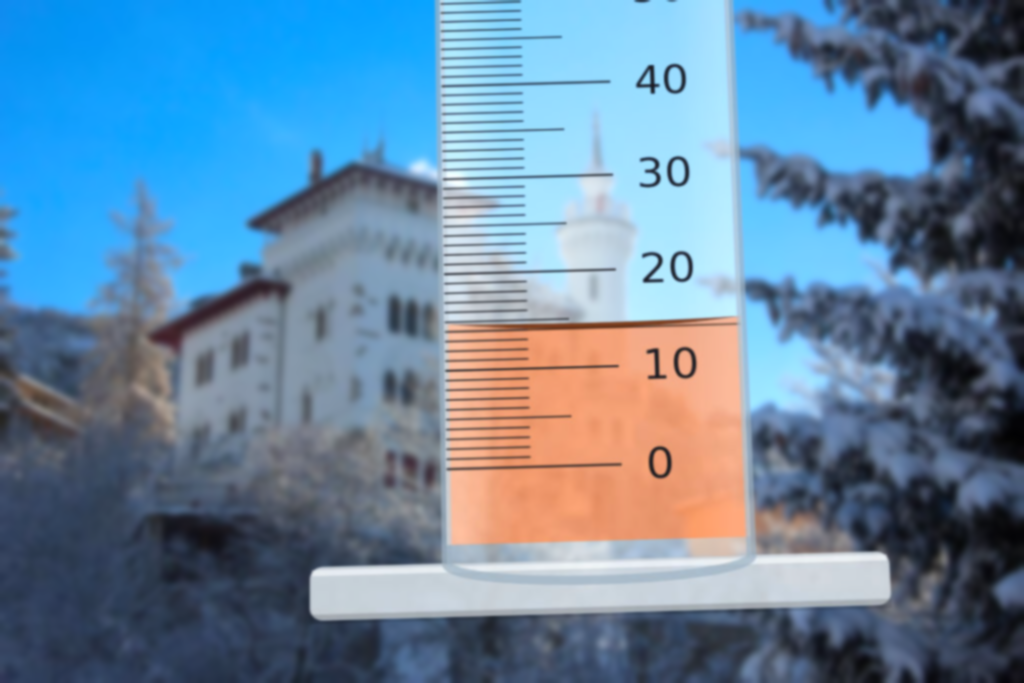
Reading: 14 mL
